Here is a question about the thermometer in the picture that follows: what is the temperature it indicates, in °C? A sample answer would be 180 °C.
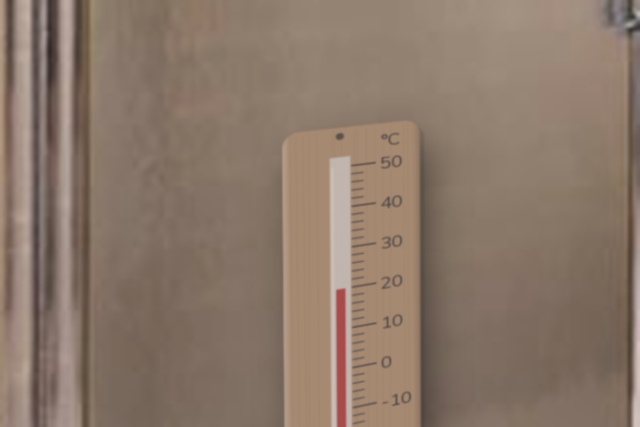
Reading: 20 °C
